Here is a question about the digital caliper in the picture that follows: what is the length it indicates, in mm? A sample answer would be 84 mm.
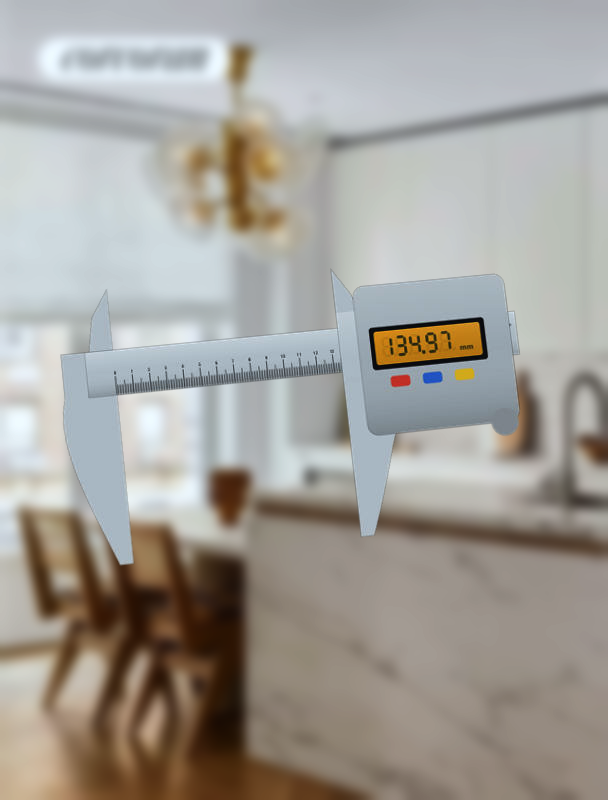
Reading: 134.97 mm
